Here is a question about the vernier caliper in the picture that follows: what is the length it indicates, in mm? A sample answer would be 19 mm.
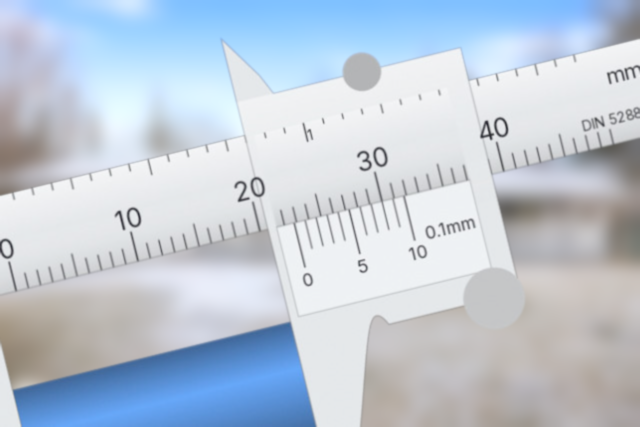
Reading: 22.8 mm
